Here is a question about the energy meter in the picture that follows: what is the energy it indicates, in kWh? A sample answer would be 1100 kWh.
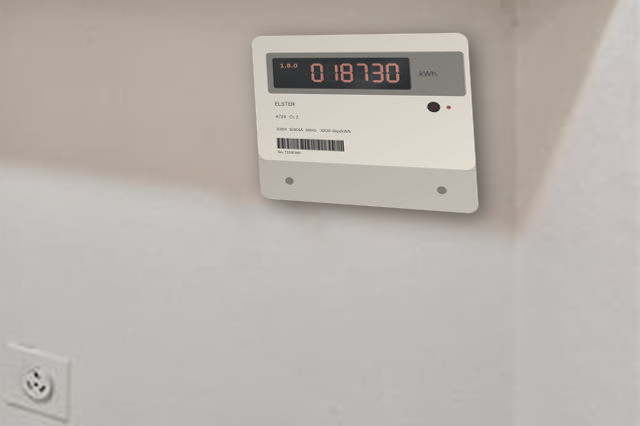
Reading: 18730 kWh
